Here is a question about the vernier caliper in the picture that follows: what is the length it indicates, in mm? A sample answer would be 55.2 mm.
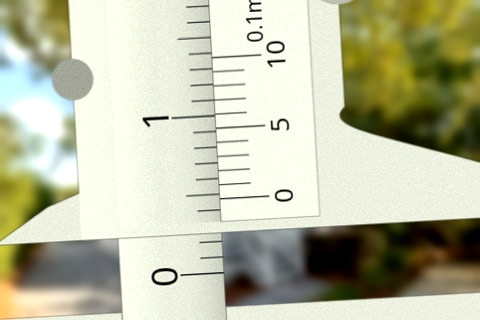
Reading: 4.7 mm
